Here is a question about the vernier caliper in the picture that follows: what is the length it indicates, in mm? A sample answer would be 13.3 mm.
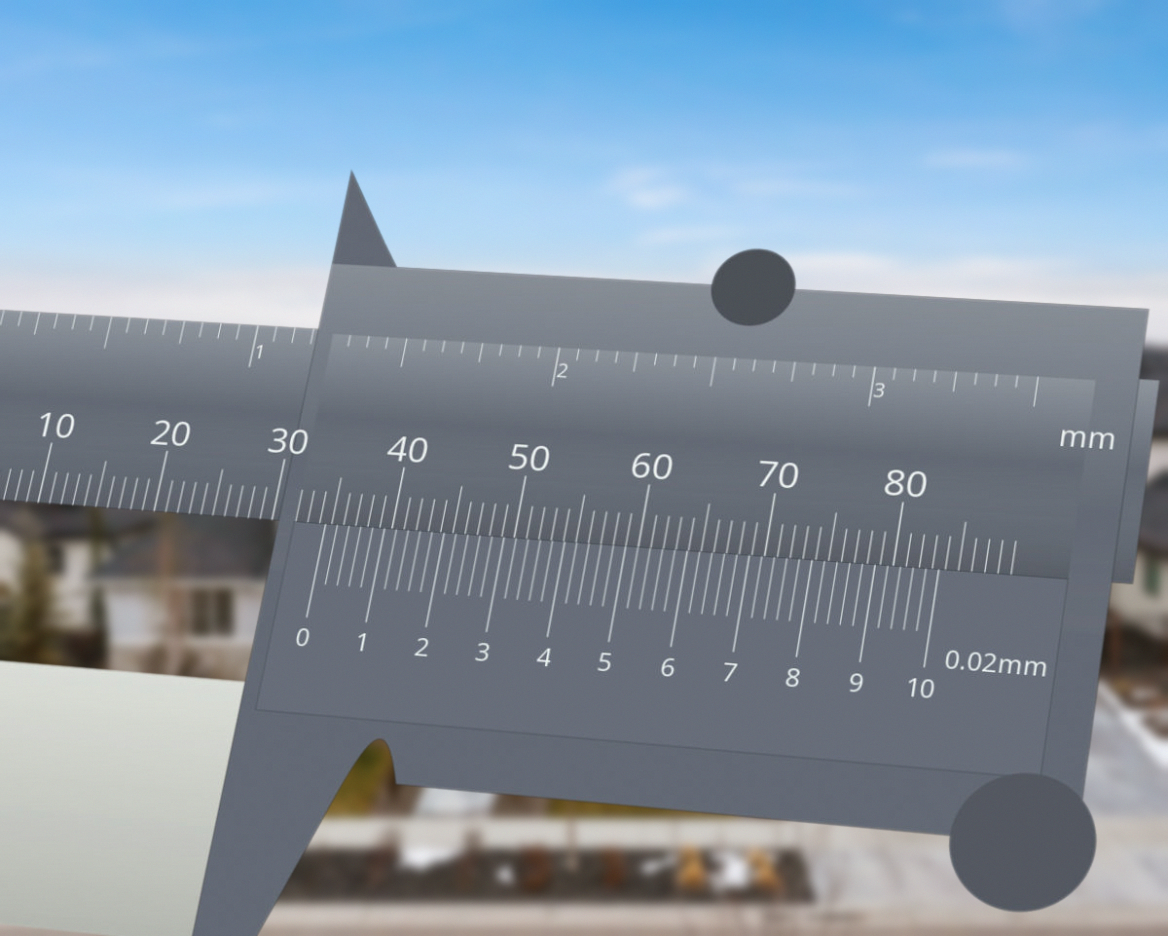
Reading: 34.5 mm
